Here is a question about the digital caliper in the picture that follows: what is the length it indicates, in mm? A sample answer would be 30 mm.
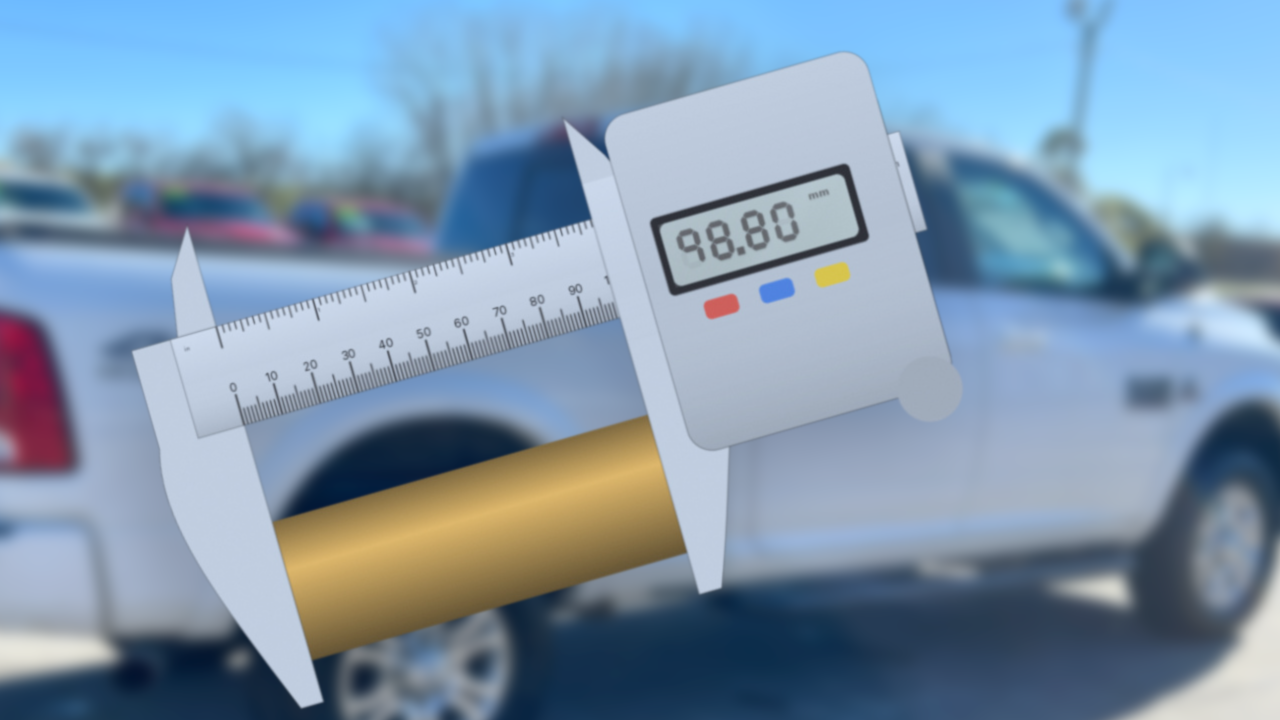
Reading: 98.80 mm
